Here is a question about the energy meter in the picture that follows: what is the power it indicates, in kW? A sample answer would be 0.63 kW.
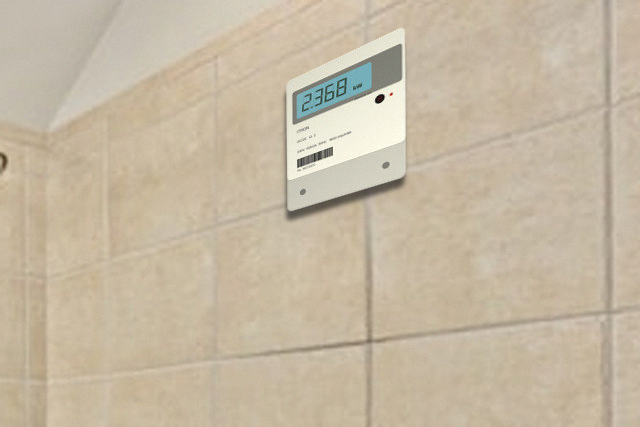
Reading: 2.368 kW
